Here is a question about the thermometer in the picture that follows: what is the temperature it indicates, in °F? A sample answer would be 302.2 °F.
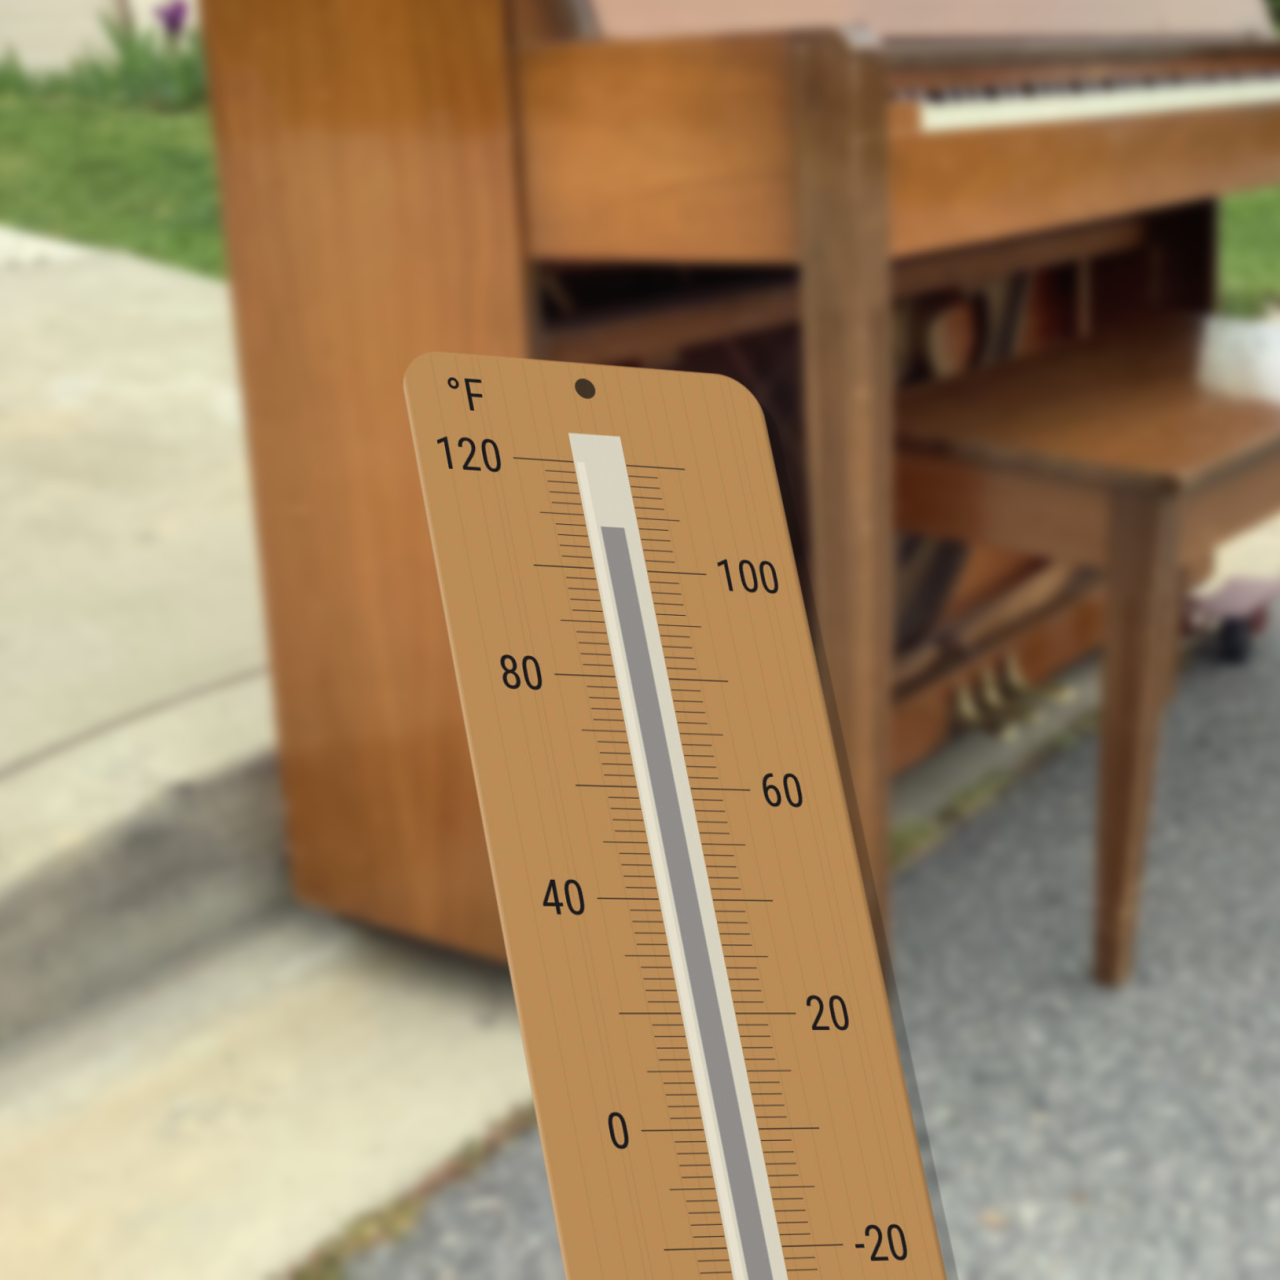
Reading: 108 °F
